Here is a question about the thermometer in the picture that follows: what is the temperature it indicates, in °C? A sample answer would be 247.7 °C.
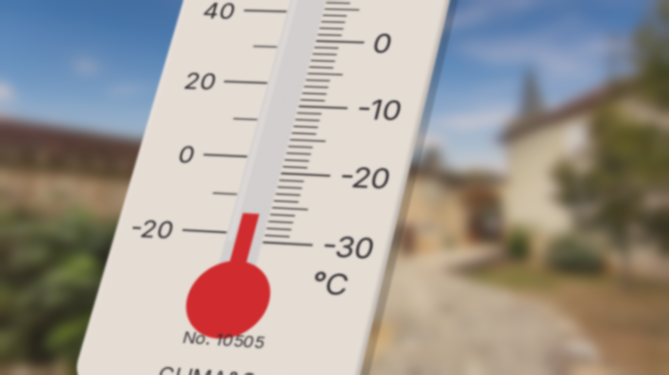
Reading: -26 °C
